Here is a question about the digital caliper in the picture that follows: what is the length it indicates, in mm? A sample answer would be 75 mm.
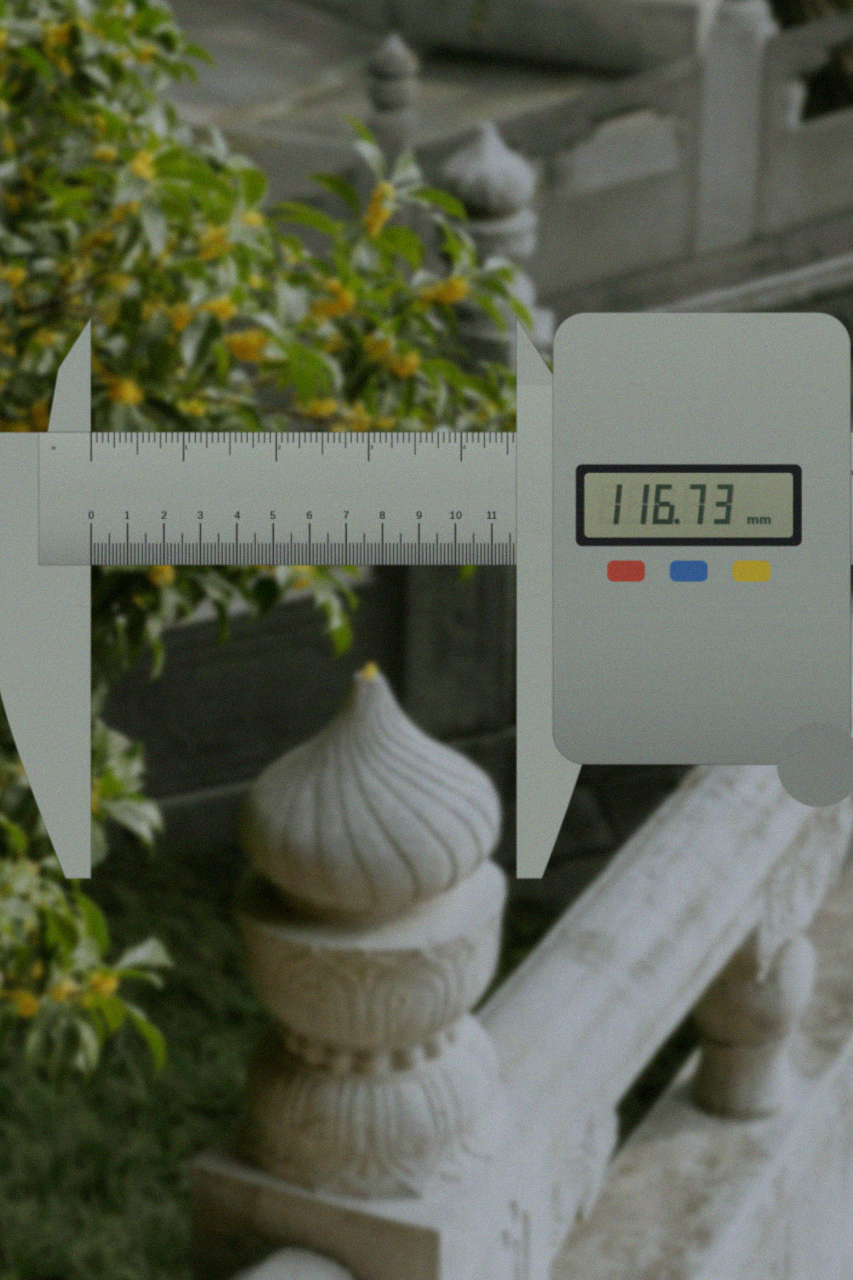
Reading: 116.73 mm
